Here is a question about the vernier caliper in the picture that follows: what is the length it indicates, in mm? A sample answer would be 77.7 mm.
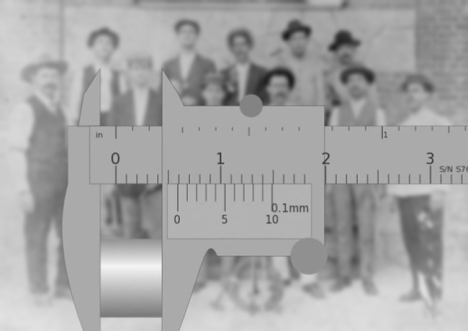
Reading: 5.9 mm
